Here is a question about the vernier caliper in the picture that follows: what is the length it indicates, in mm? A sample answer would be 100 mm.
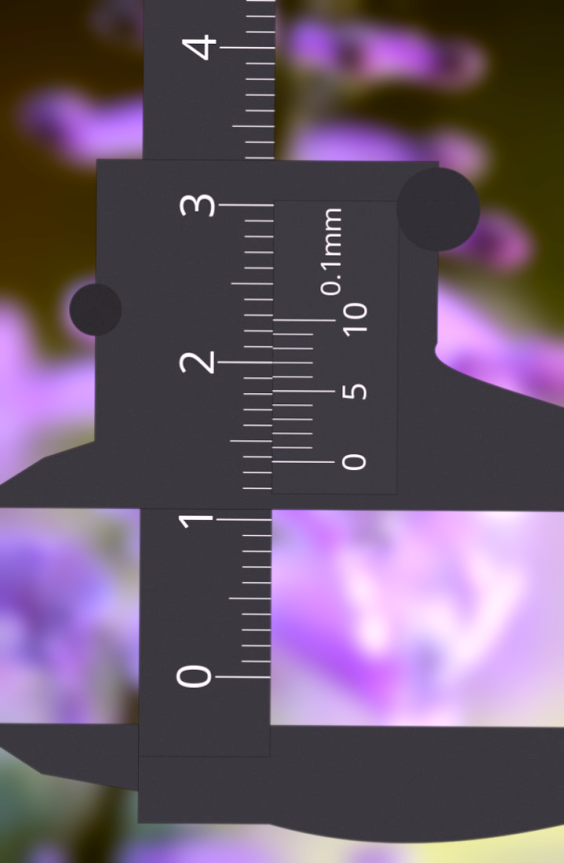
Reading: 13.7 mm
